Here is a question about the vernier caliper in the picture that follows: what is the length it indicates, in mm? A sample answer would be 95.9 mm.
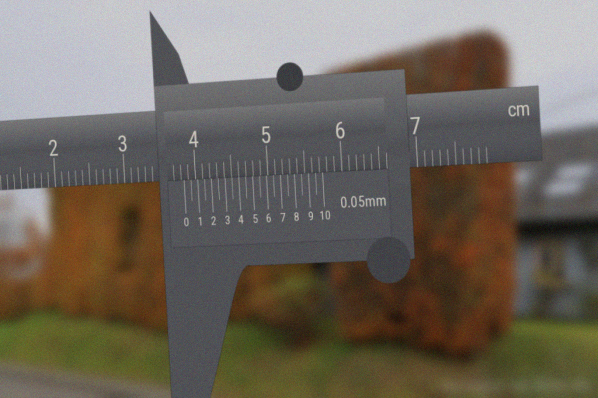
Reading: 38.4 mm
